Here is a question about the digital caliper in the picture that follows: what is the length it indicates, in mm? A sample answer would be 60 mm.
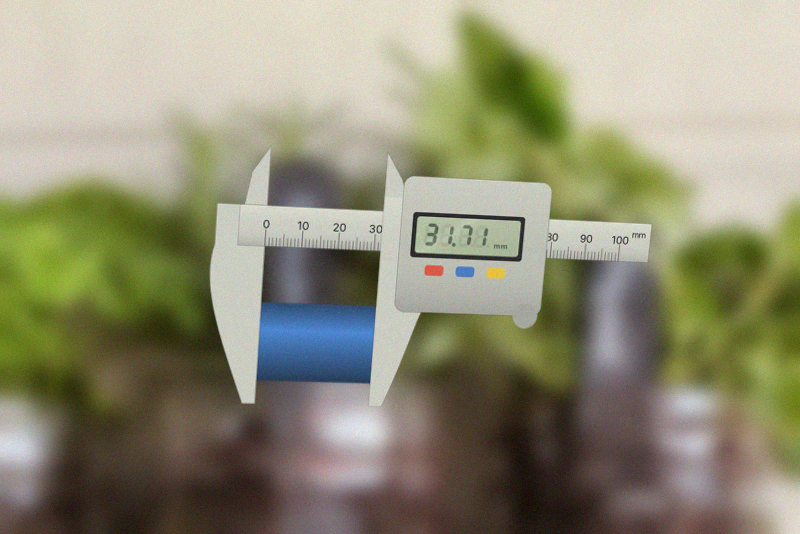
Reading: 31.71 mm
